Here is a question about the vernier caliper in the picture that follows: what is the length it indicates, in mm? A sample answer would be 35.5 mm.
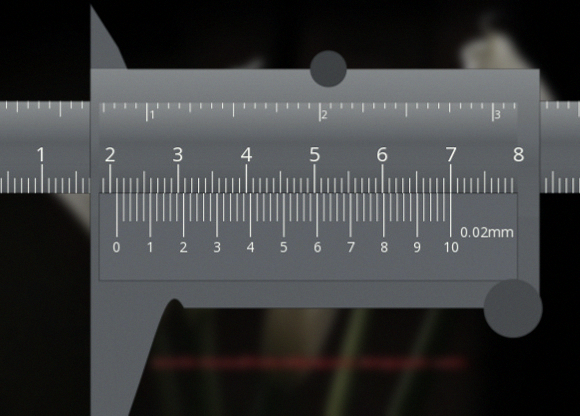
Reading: 21.0 mm
